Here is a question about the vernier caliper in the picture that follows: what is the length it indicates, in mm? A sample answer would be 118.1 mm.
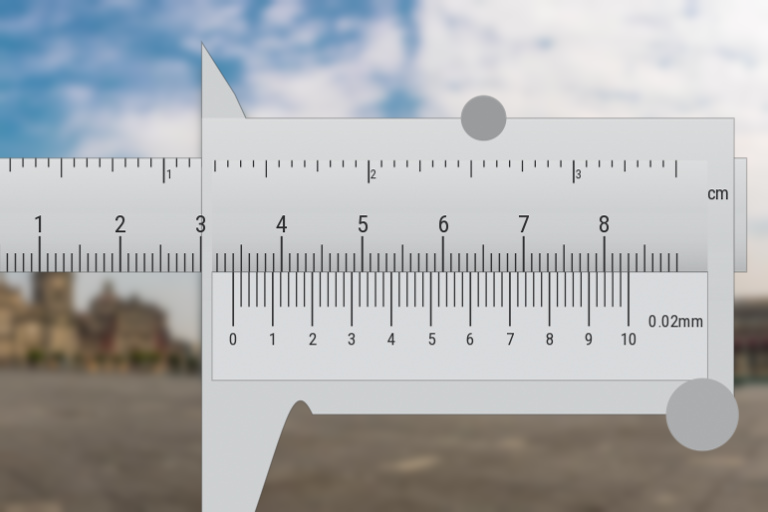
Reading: 34.0 mm
